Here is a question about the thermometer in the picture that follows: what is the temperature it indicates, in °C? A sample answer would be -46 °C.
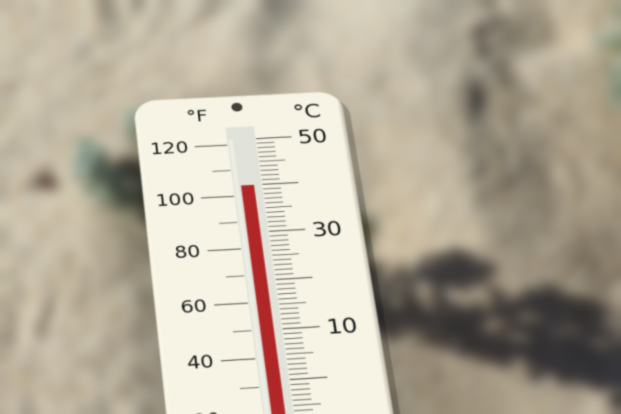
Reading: 40 °C
